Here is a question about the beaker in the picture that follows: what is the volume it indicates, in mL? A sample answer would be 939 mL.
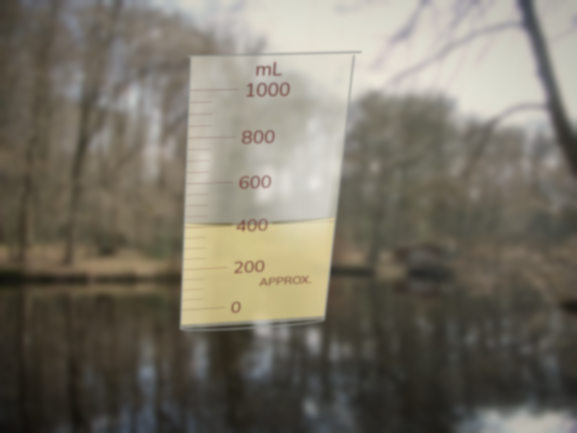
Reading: 400 mL
